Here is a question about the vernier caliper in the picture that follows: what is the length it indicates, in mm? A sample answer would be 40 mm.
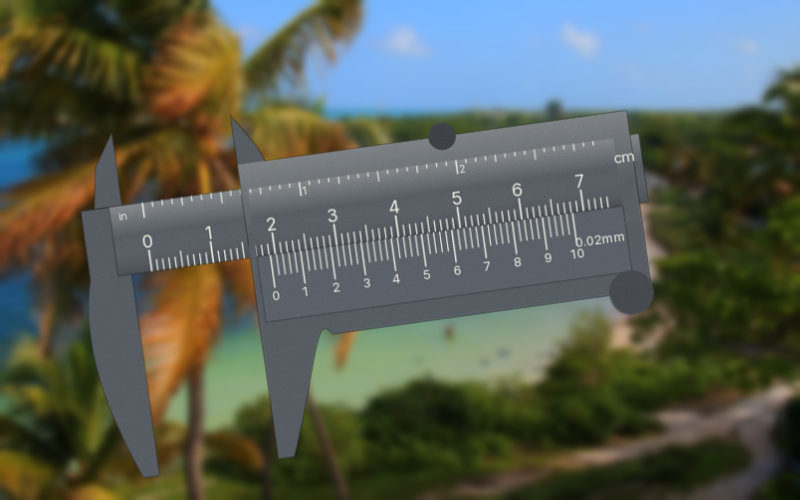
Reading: 19.2 mm
